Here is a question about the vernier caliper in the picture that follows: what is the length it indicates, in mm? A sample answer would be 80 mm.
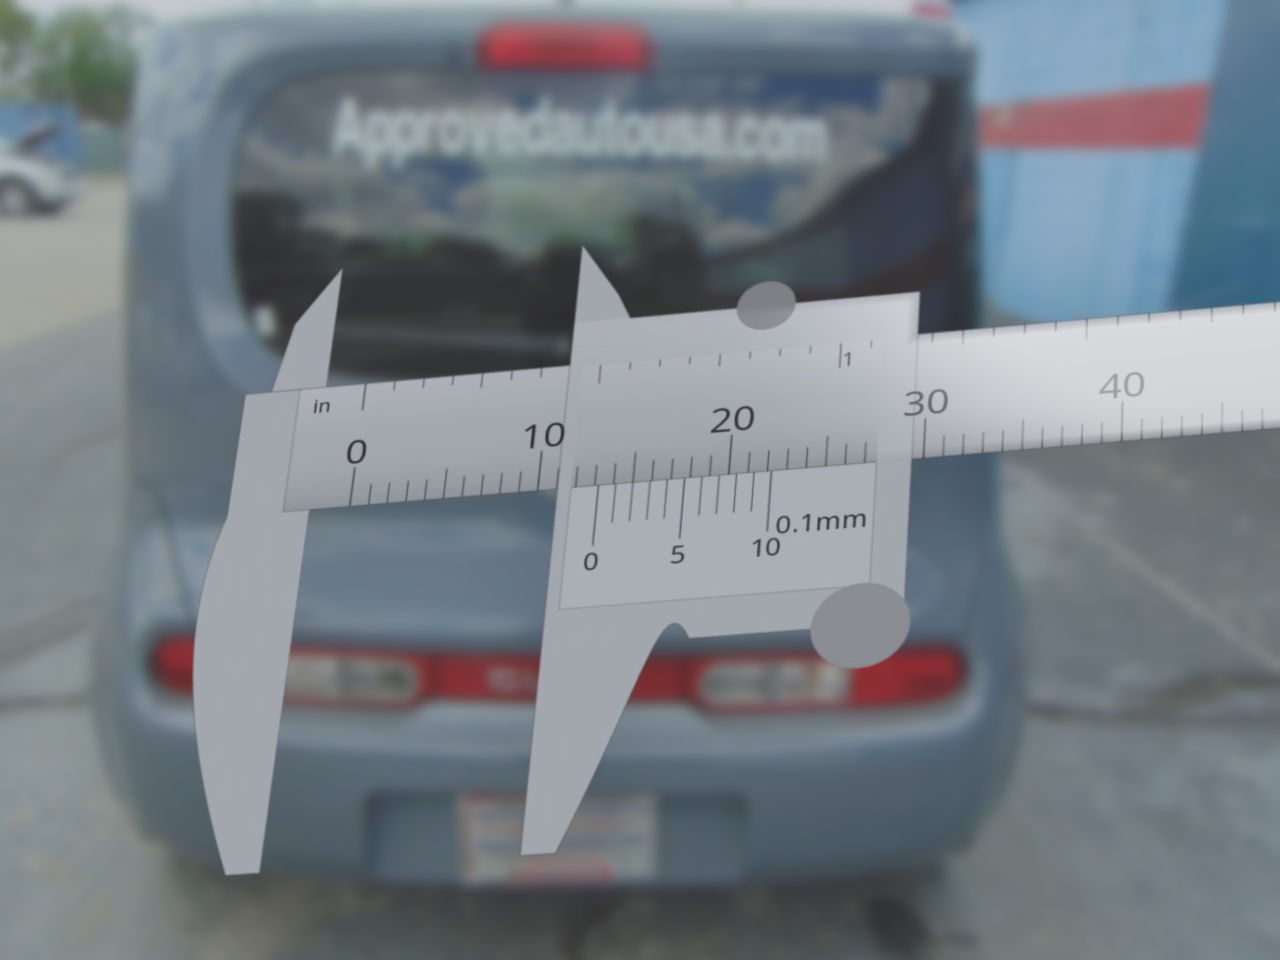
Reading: 13.2 mm
